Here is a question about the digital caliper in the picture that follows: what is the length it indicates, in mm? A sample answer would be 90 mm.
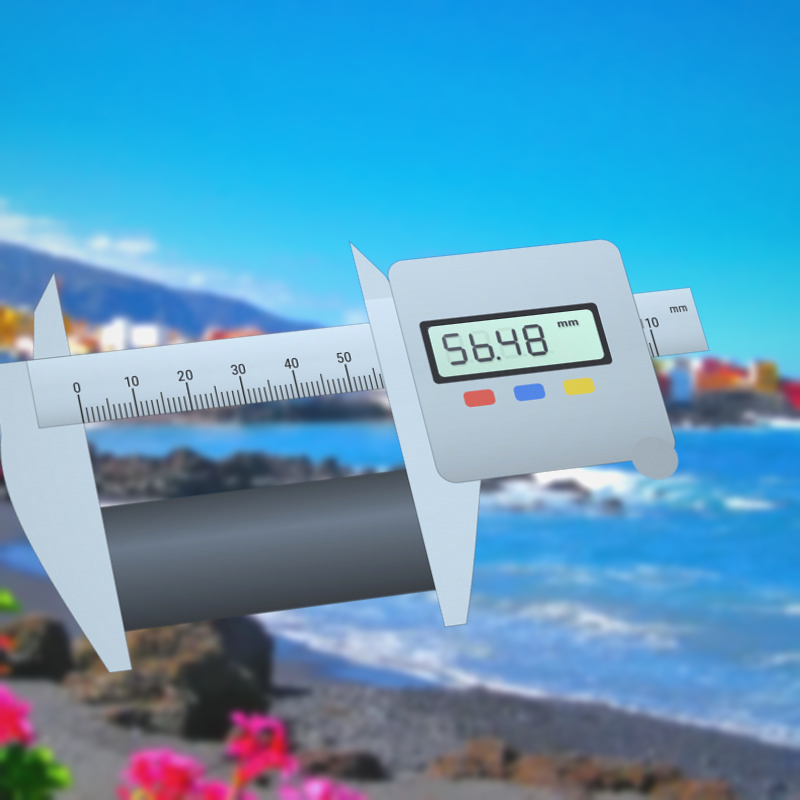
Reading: 56.48 mm
